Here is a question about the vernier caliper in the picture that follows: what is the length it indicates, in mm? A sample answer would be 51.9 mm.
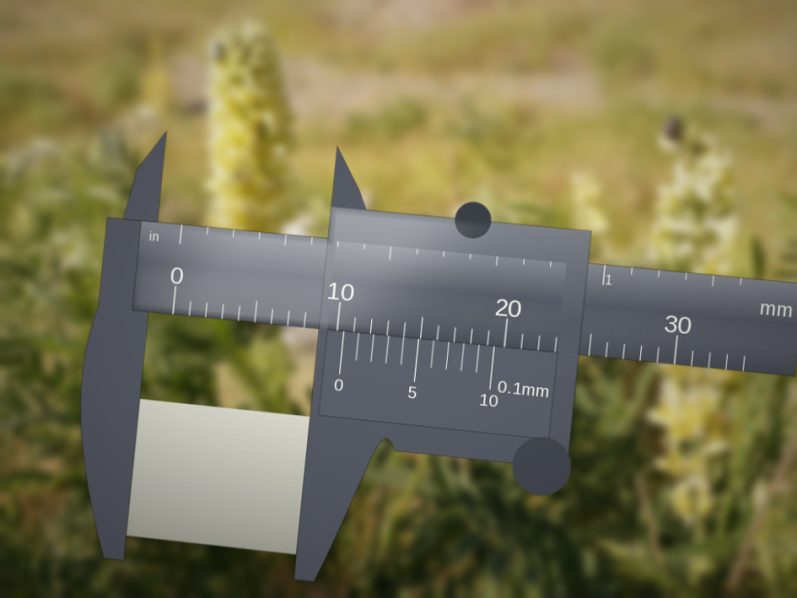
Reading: 10.4 mm
